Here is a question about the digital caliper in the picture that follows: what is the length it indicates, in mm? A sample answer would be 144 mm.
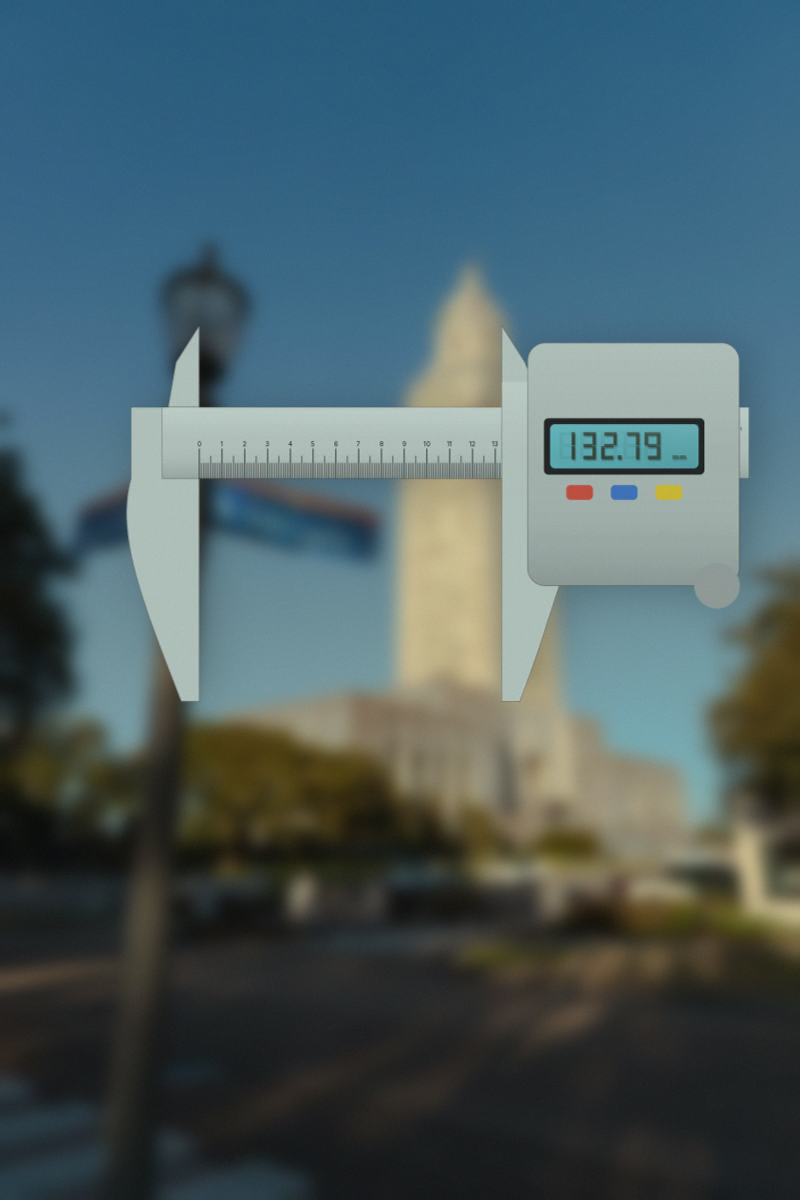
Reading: 132.79 mm
